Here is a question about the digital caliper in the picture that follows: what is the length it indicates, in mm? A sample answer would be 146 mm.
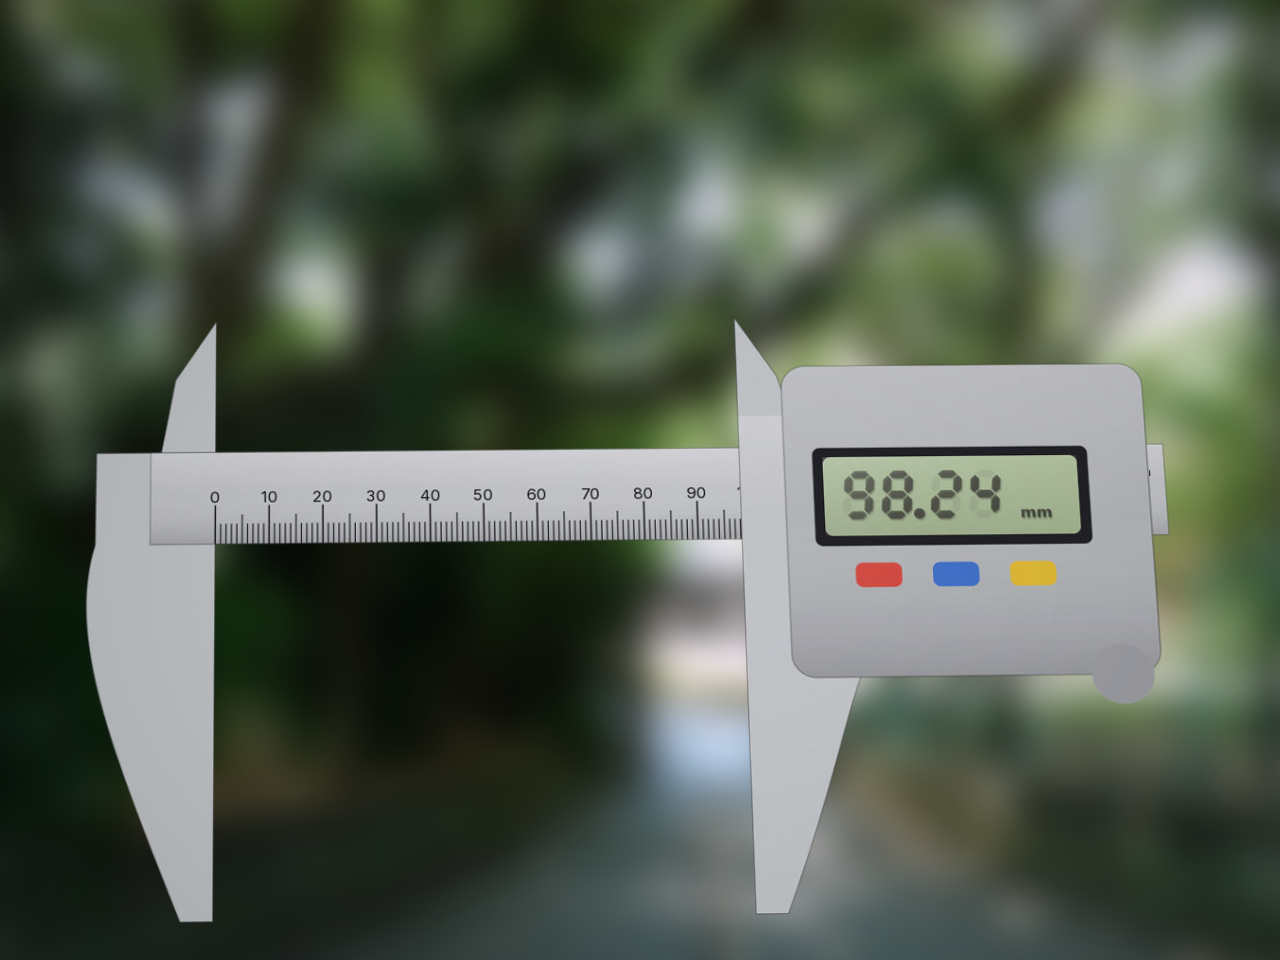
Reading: 98.24 mm
